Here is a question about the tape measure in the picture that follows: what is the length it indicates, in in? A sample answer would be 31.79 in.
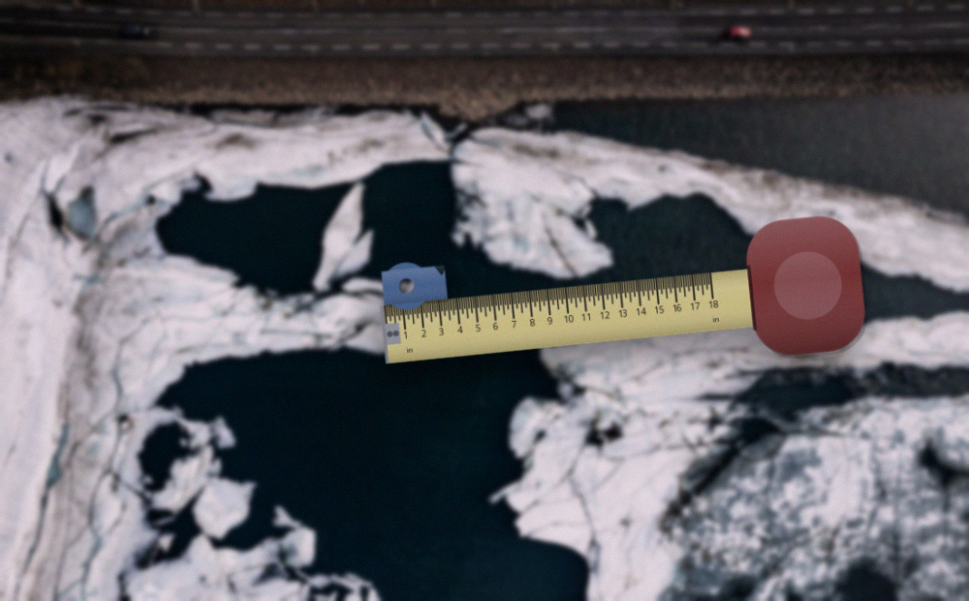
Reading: 3.5 in
